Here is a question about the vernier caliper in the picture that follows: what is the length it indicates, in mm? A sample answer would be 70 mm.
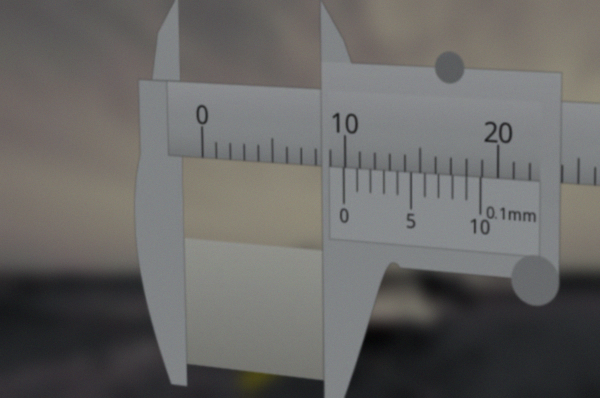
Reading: 9.9 mm
